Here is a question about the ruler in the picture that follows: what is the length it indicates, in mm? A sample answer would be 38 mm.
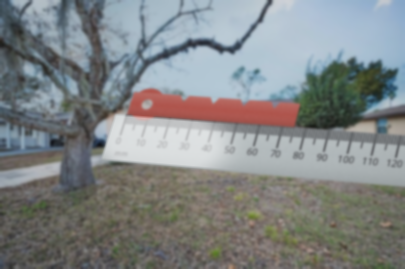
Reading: 75 mm
